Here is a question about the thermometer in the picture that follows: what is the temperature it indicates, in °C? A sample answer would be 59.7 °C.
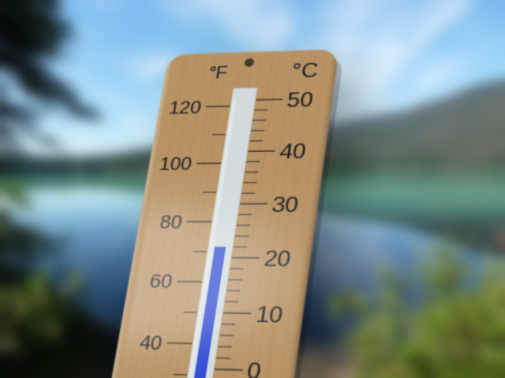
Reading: 22 °C
